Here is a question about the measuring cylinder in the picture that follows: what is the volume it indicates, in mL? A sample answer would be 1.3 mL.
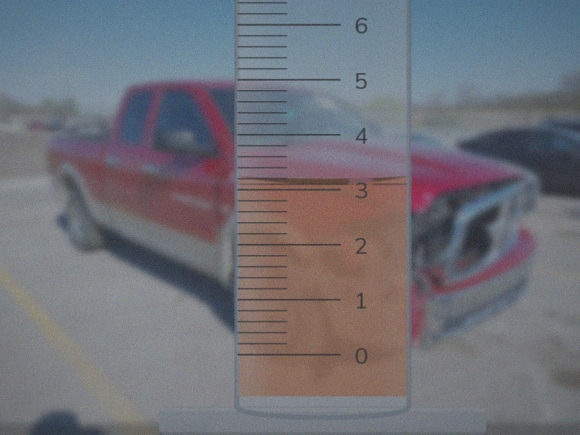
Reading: 3.1 mL
